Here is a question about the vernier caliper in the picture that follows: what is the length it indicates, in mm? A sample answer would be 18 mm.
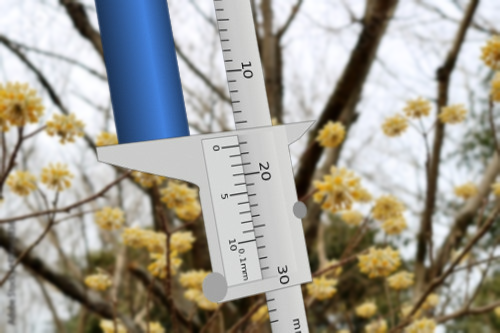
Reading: 17.2 mm
